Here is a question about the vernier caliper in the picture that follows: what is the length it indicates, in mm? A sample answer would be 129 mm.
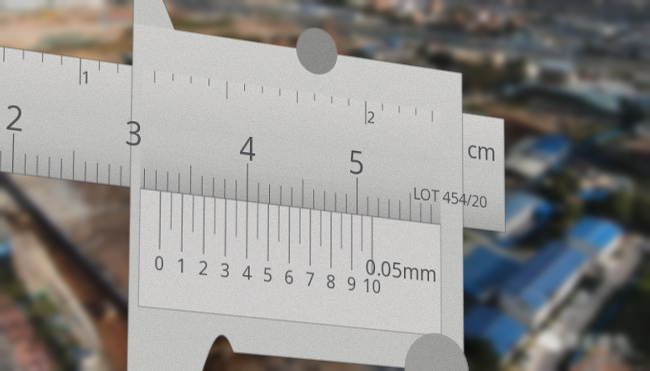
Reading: 32.4 mm
